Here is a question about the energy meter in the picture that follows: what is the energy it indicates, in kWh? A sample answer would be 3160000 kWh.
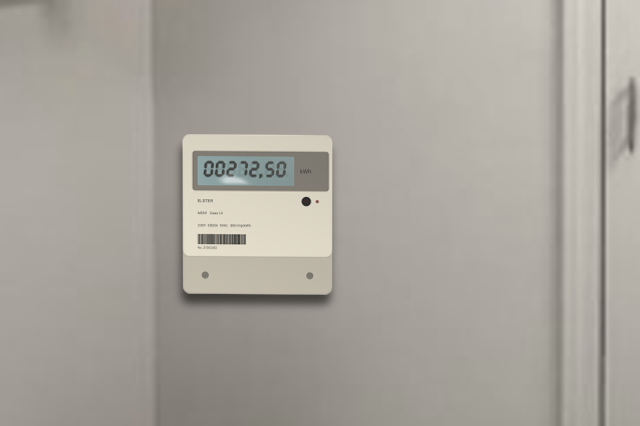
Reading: 272.50 kWh
